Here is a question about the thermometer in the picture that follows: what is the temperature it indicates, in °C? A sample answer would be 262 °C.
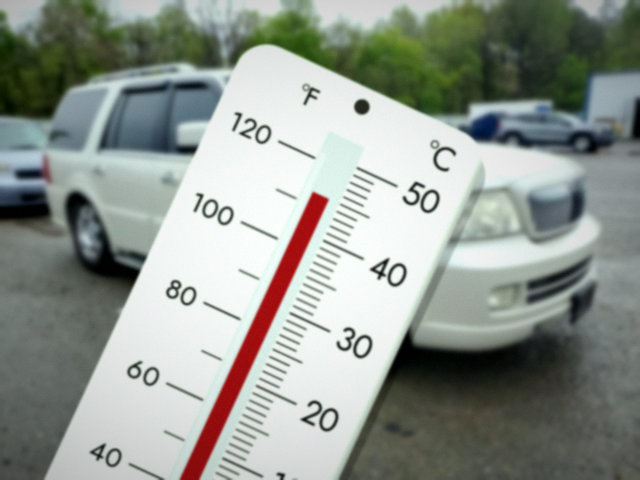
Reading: 45 °C
